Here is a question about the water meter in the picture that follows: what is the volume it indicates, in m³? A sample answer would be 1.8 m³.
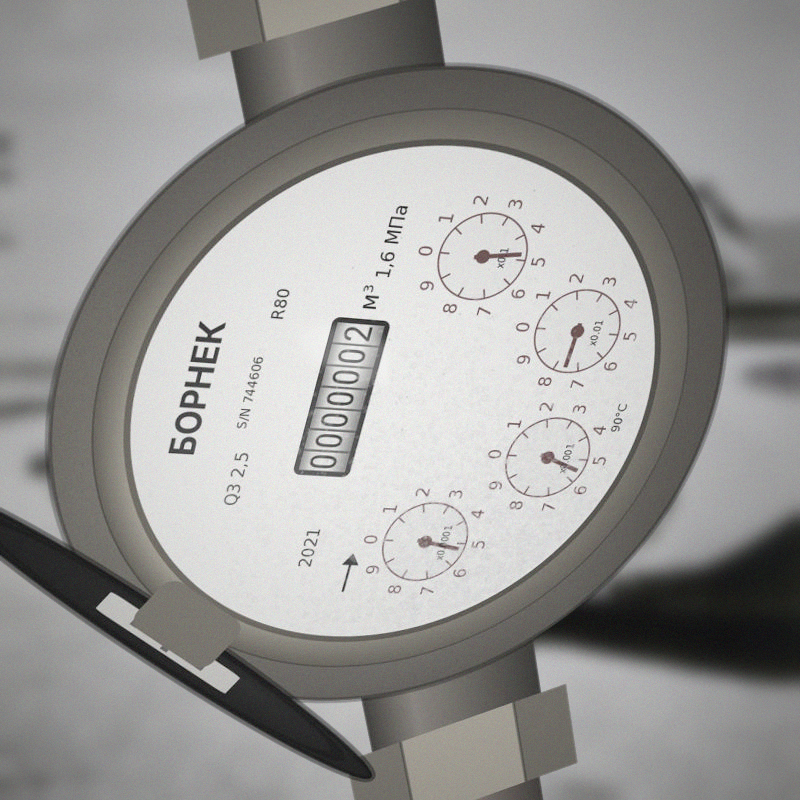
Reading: 2.4755 m³
